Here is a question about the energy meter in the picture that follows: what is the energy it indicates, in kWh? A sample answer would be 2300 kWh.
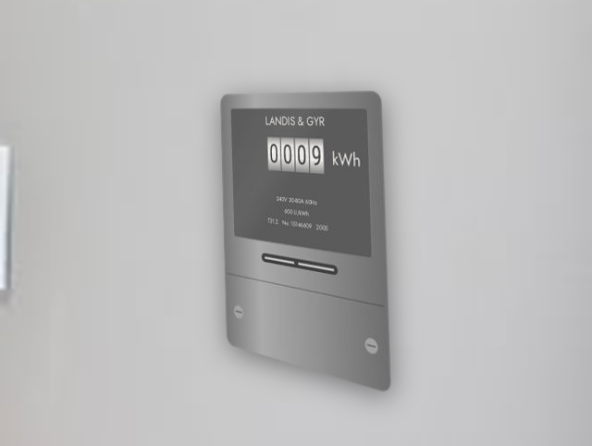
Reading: 9 kWh
